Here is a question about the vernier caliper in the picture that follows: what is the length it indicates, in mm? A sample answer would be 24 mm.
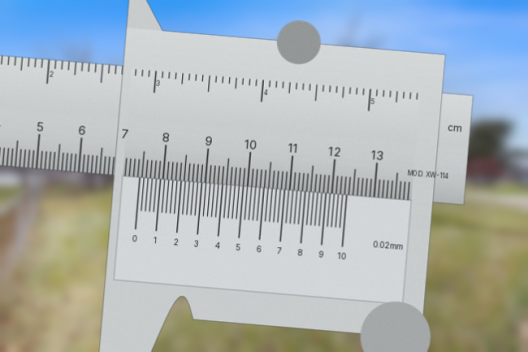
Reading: 74.5 mm
